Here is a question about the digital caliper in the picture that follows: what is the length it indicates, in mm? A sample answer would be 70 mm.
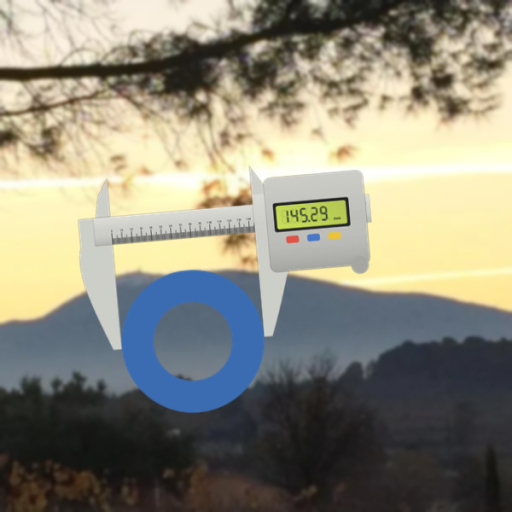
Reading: 145.29 mm
